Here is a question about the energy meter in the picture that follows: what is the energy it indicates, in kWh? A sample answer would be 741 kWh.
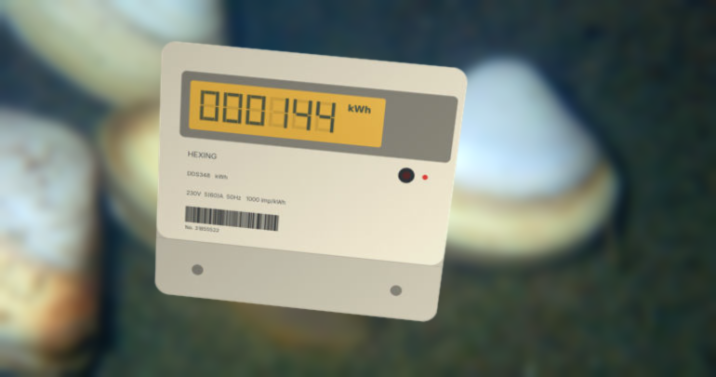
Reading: 144 kWh
